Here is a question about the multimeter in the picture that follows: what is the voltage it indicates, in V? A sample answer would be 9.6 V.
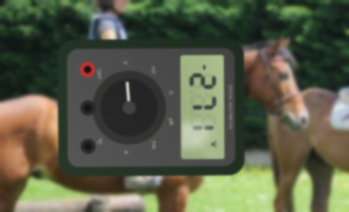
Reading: -271 V
